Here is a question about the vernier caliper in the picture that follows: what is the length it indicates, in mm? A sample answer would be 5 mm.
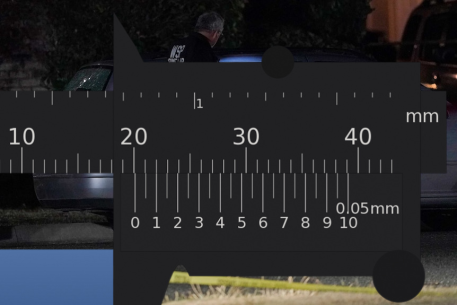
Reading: 20.1 mm
